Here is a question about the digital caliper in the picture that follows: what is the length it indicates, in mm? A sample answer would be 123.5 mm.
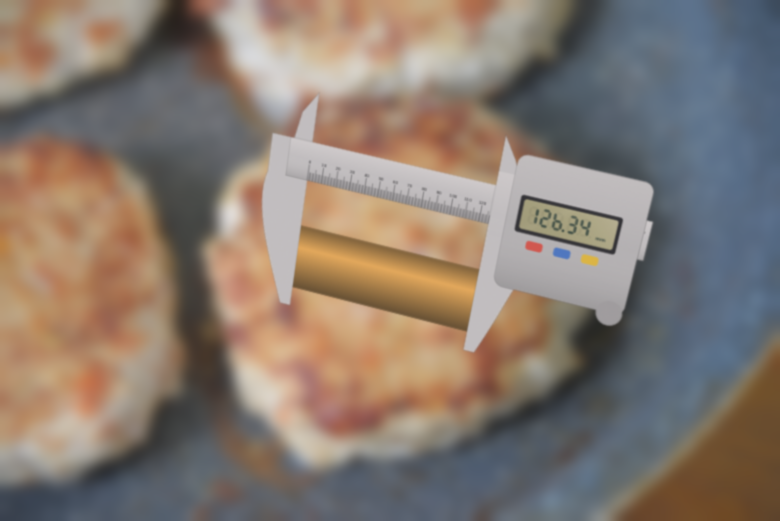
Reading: 126.34 mm
